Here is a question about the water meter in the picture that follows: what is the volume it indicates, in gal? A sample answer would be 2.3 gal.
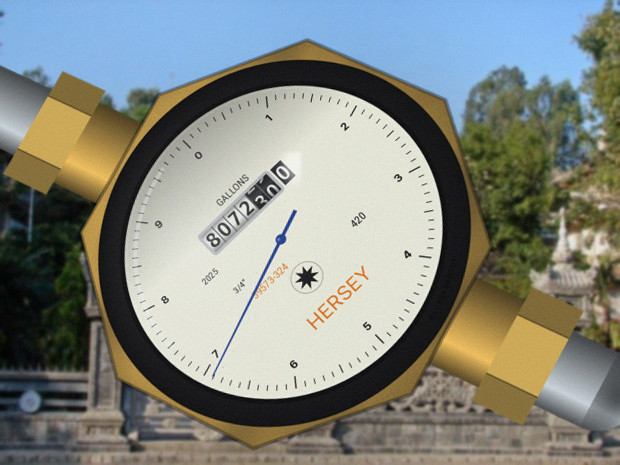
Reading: 8072296.9 gal
